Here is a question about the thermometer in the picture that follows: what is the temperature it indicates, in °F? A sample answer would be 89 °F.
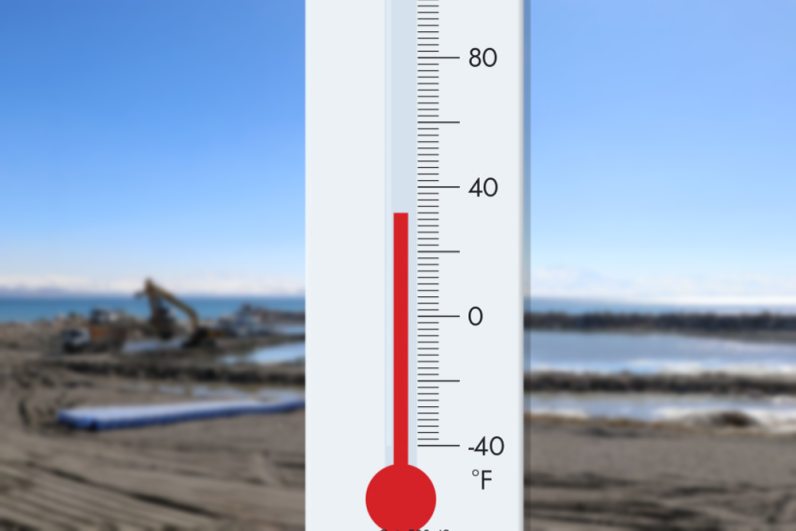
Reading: 32 °F
